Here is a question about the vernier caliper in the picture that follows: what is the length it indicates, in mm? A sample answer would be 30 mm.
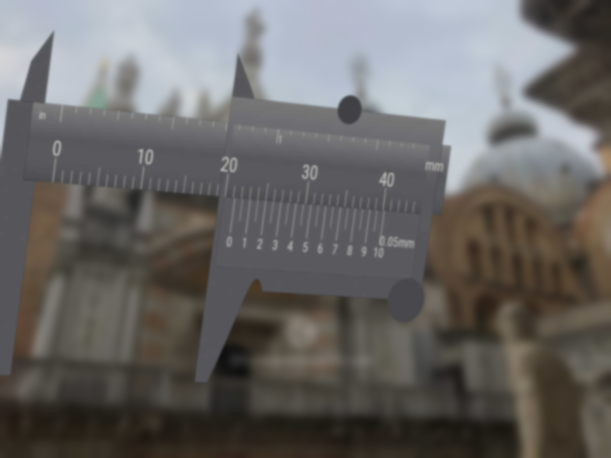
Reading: 21.2 mm
